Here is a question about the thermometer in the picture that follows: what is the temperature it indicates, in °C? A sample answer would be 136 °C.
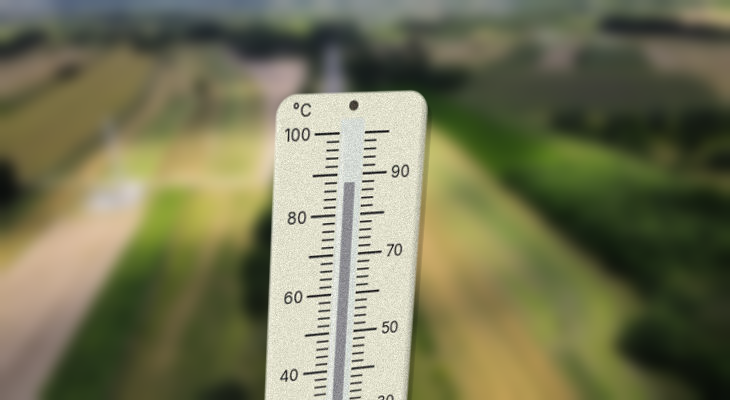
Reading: 88 °C
